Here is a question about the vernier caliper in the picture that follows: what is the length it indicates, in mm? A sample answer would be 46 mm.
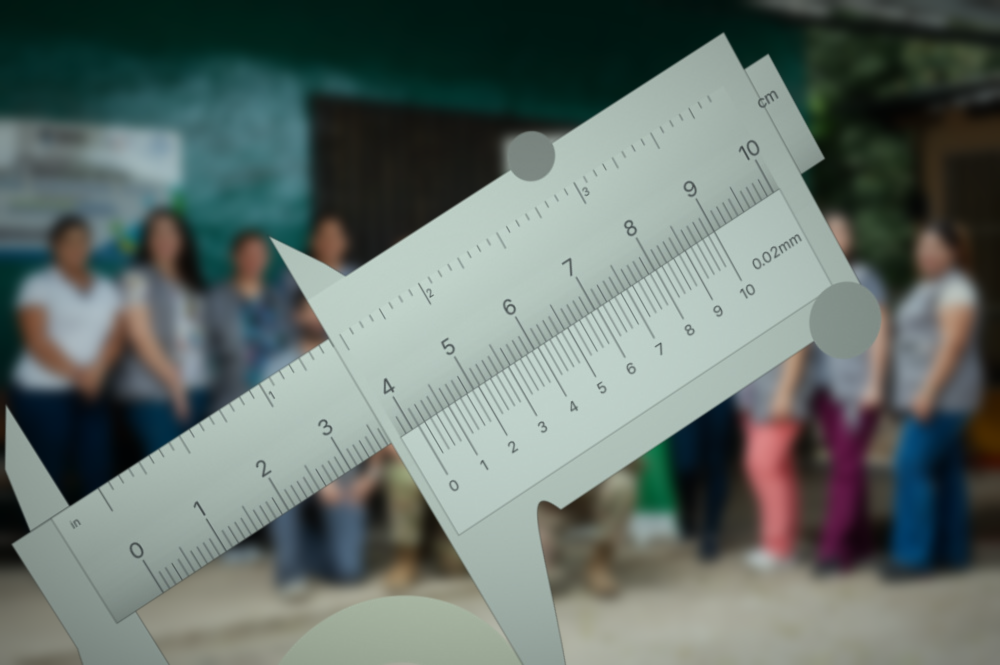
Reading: 41.0 mm
